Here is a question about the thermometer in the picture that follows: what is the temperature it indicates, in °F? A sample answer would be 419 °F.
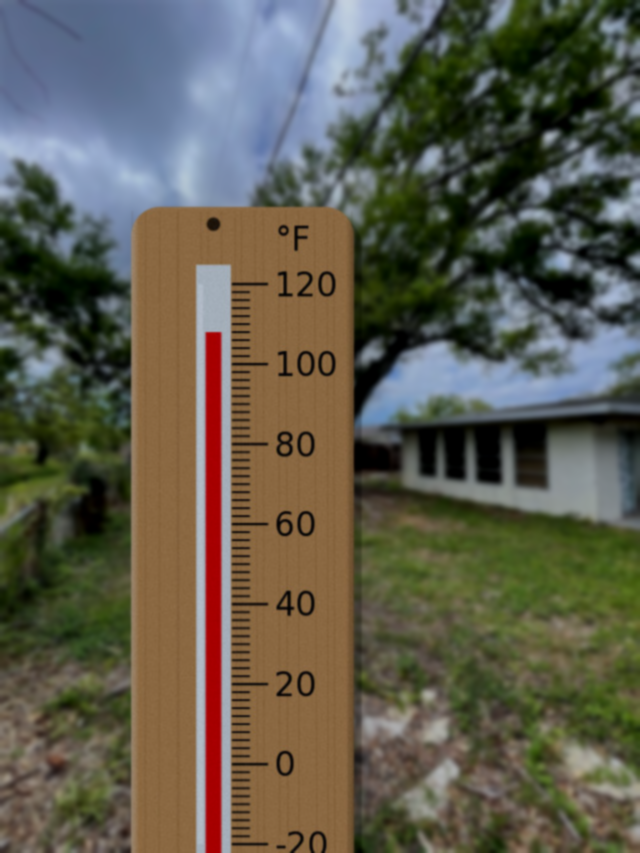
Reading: 108 °F
